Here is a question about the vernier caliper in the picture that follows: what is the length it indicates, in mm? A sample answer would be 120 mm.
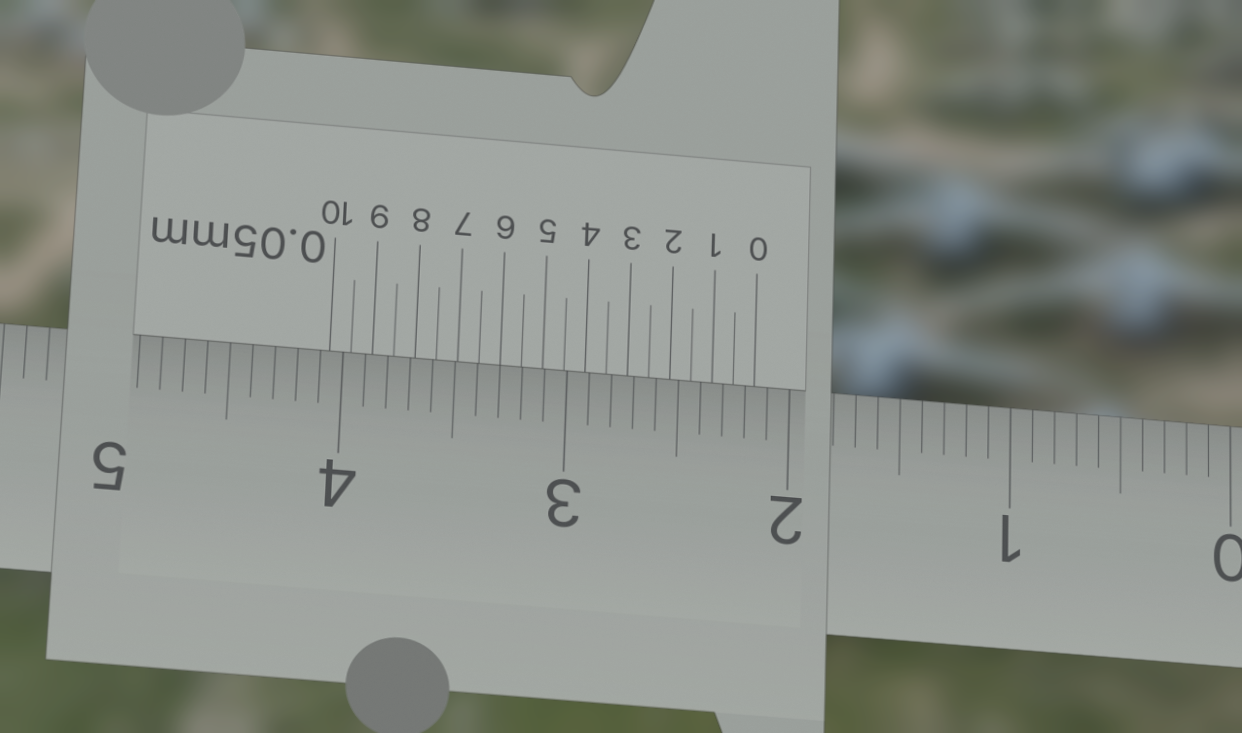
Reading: 21.6 mm
